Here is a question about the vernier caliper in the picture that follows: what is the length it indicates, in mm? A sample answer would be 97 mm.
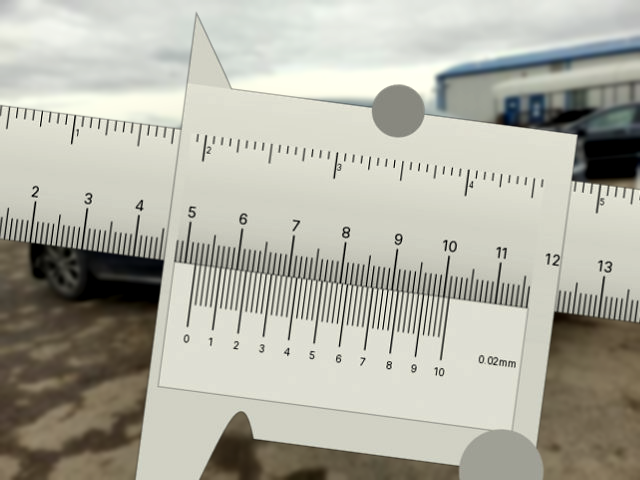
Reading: 52.0 mm
